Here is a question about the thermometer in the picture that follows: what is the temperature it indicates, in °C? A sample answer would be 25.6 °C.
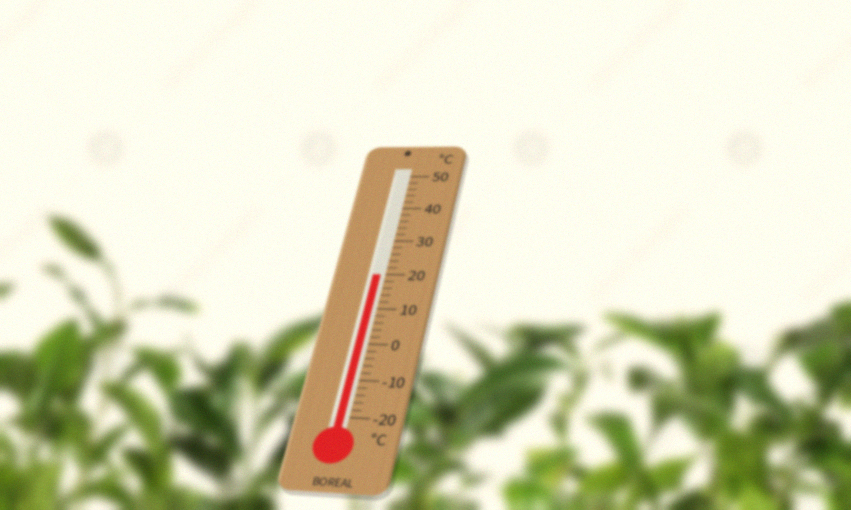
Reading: 20 °C
